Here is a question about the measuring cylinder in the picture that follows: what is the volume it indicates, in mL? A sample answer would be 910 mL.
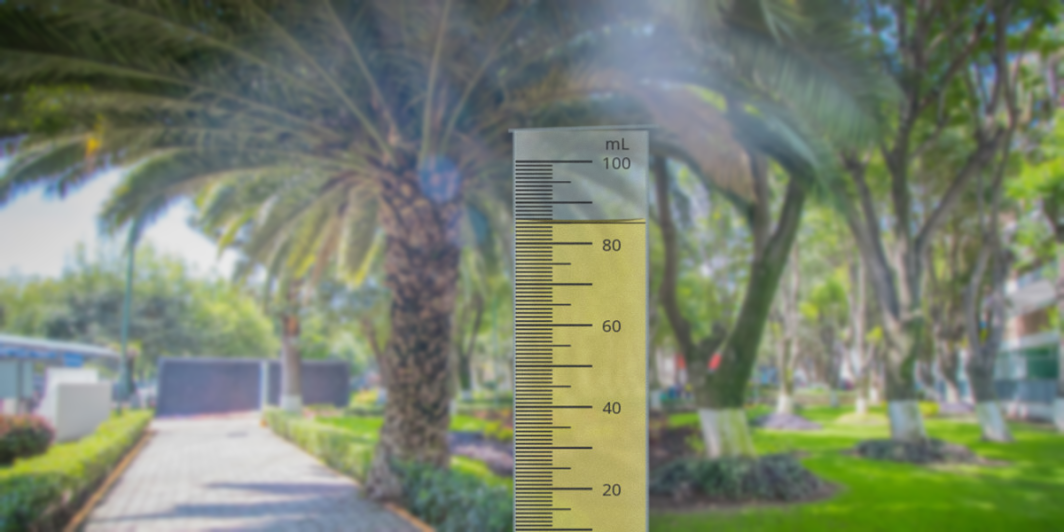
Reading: 85 mL
